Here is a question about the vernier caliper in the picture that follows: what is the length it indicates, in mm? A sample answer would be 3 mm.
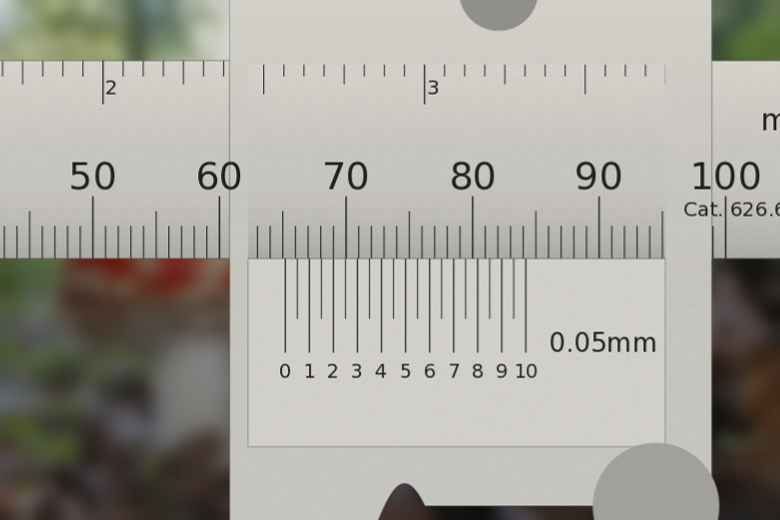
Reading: 65.2 mm
